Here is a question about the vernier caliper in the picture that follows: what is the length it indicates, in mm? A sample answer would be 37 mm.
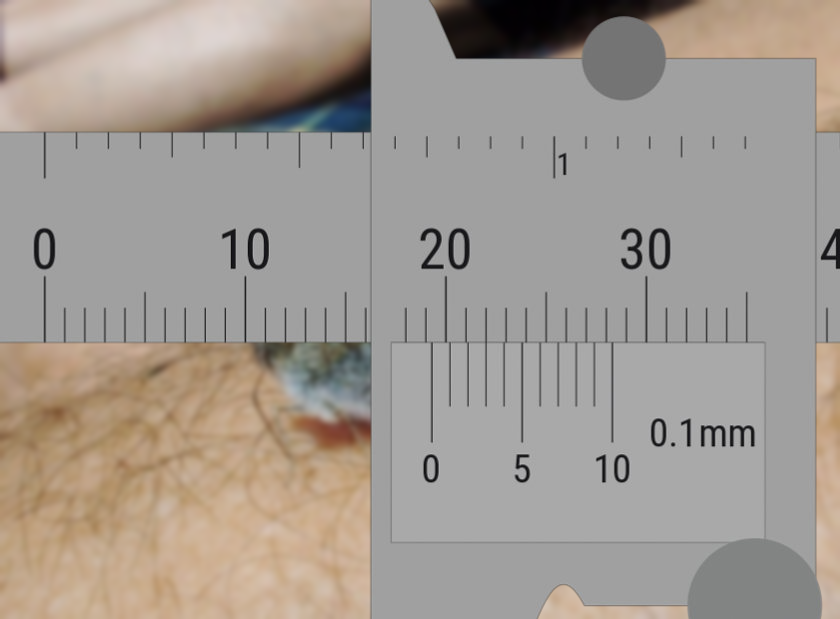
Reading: 19.3 mm
